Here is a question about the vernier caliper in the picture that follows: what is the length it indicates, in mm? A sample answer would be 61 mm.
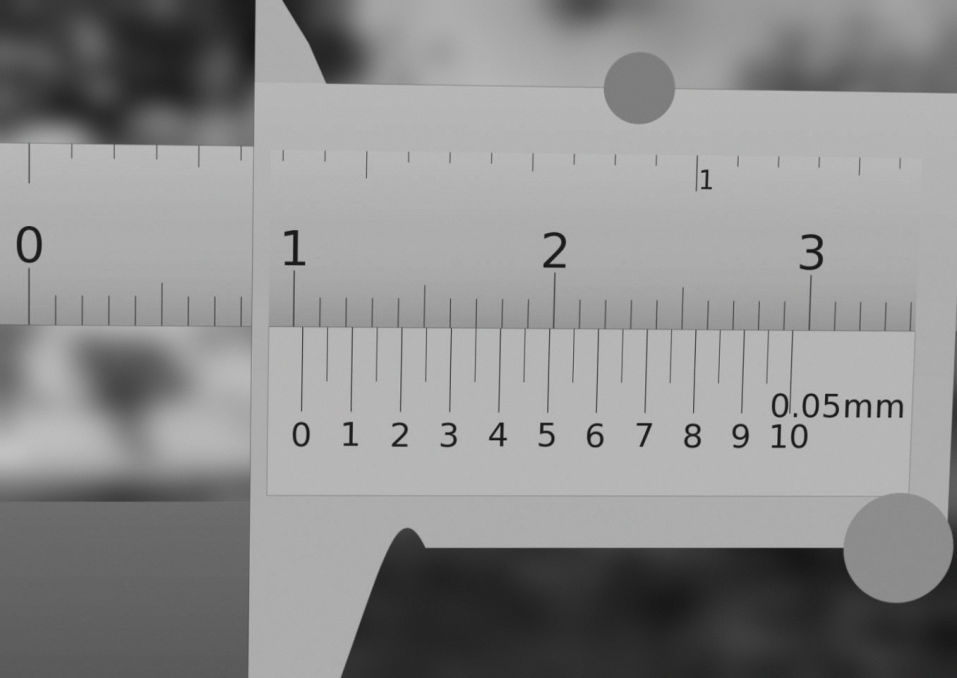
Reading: 10.35 mm
